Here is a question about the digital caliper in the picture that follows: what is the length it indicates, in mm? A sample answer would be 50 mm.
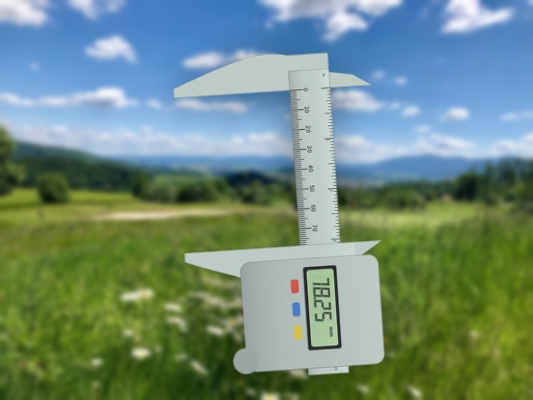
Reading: 78.25 mm
